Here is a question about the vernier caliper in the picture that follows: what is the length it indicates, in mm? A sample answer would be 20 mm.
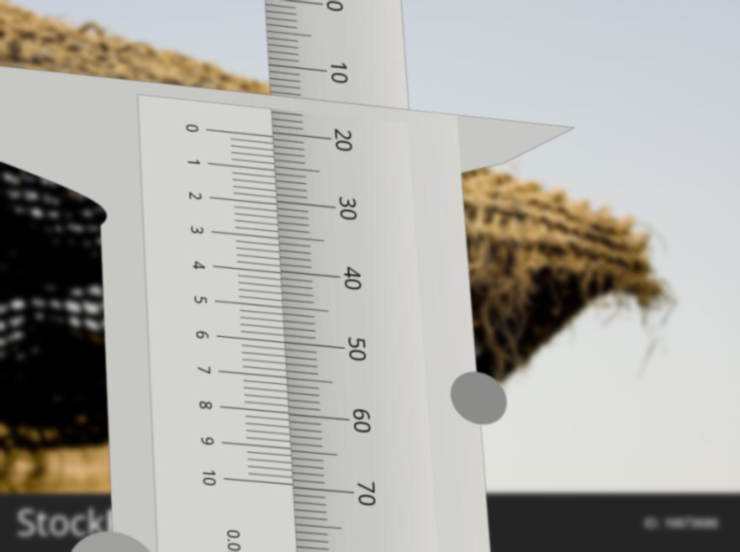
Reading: 20.6 mm
